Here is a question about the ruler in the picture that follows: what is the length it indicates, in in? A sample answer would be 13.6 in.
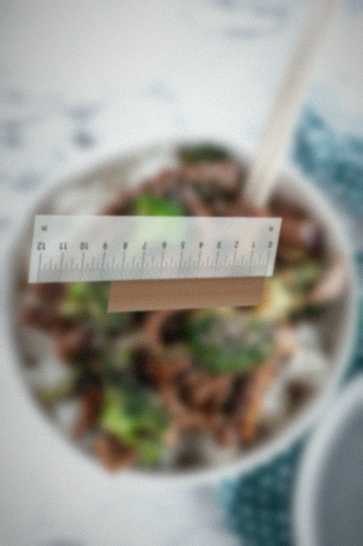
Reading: 8.5 in
